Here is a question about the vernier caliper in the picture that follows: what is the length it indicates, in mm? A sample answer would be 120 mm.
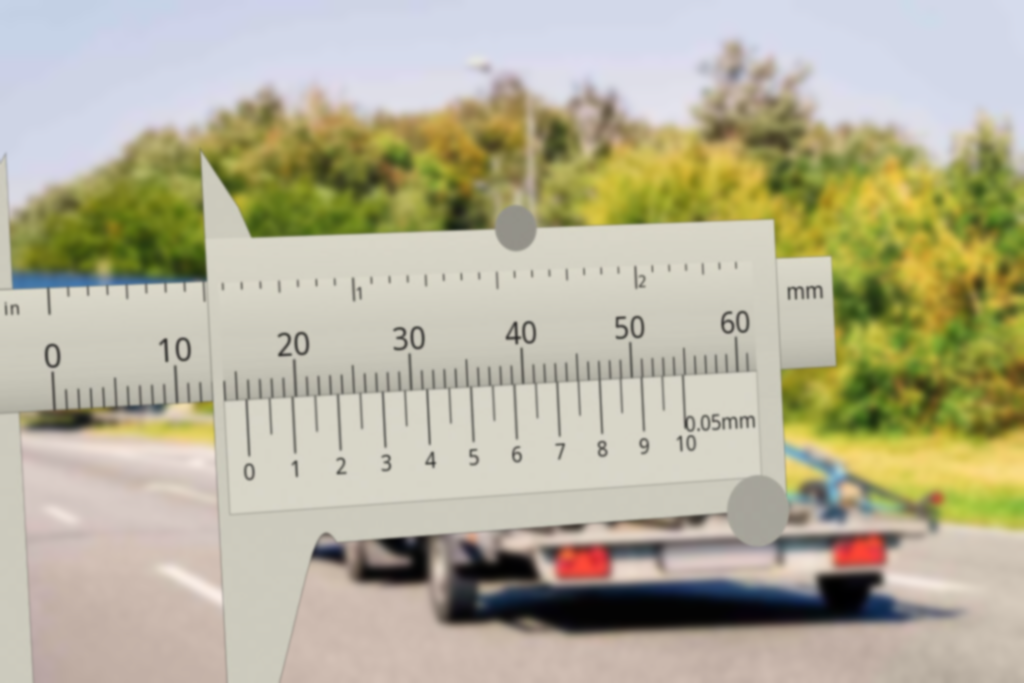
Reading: 15.8 mm
